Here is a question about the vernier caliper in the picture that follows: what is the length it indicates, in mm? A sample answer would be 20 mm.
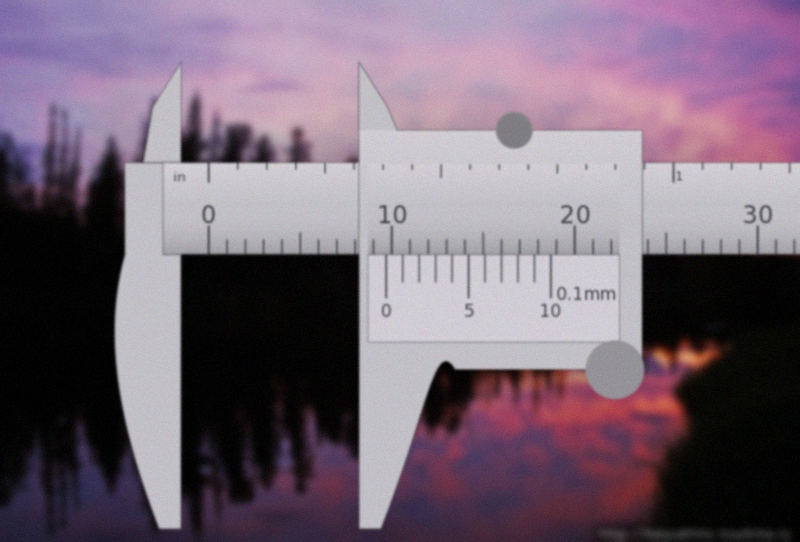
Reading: 9.7 mm
